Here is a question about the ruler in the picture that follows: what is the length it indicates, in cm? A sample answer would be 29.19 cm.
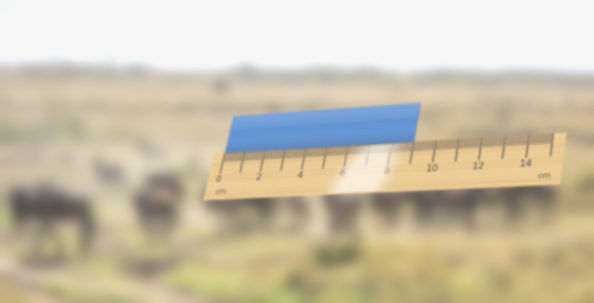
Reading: 9 cm
